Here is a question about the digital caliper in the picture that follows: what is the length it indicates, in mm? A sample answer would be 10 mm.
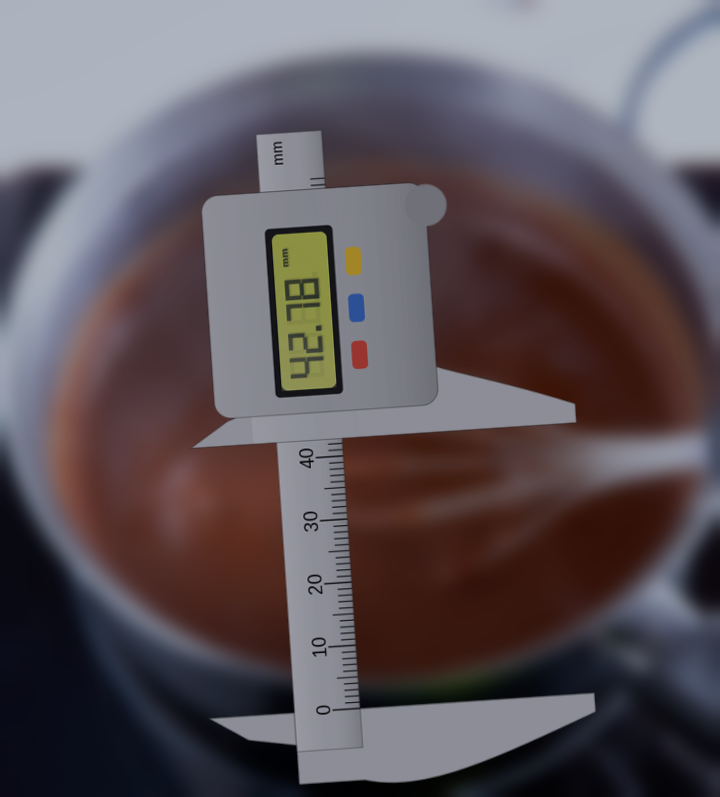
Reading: 42.78 mm
